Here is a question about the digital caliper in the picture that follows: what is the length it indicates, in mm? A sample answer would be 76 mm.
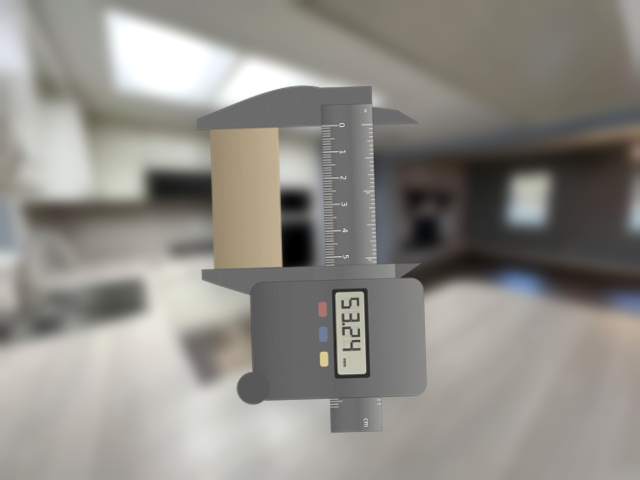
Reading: 53.24 mm
